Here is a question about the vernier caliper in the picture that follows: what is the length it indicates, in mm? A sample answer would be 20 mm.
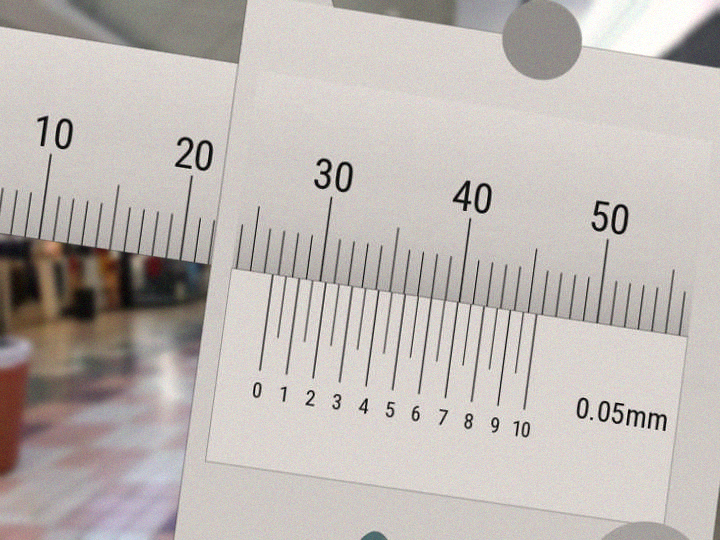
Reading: 26.6 mm
